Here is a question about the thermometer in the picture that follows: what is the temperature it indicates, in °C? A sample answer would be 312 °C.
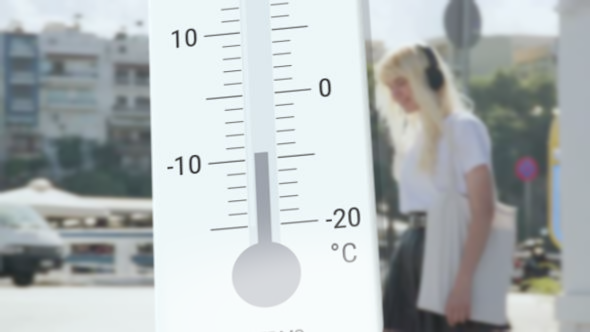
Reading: -9 °C
